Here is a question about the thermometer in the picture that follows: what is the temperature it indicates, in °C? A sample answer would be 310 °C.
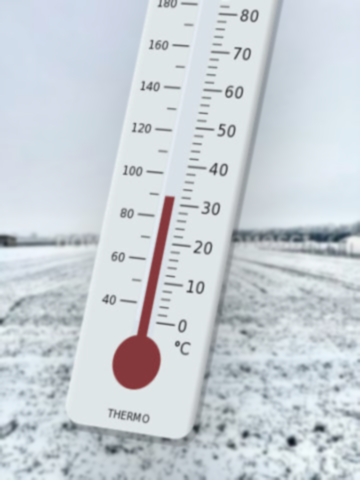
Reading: 32 °C
